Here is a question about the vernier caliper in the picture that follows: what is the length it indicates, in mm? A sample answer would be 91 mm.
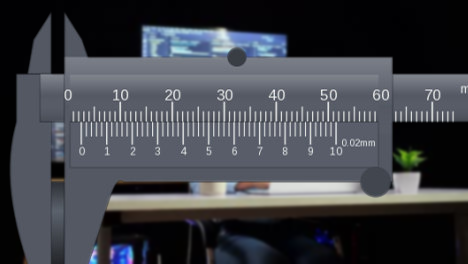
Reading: 2.5 mm
